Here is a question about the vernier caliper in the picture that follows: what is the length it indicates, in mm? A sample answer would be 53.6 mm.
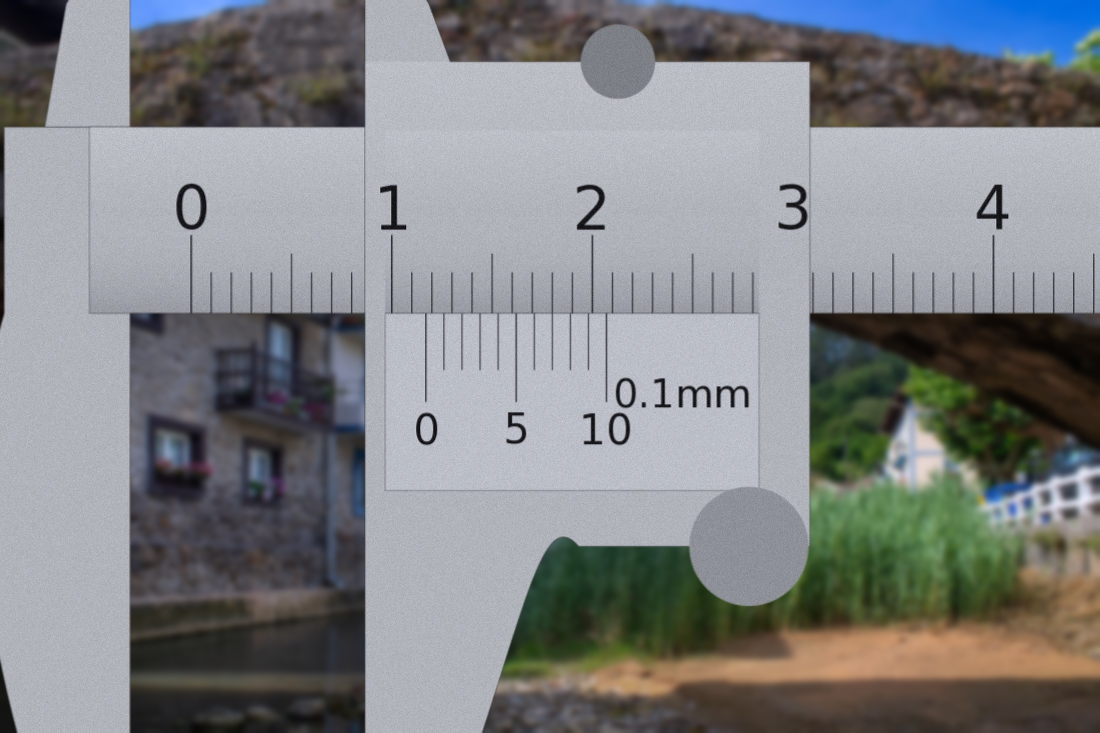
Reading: 11.7 mm
